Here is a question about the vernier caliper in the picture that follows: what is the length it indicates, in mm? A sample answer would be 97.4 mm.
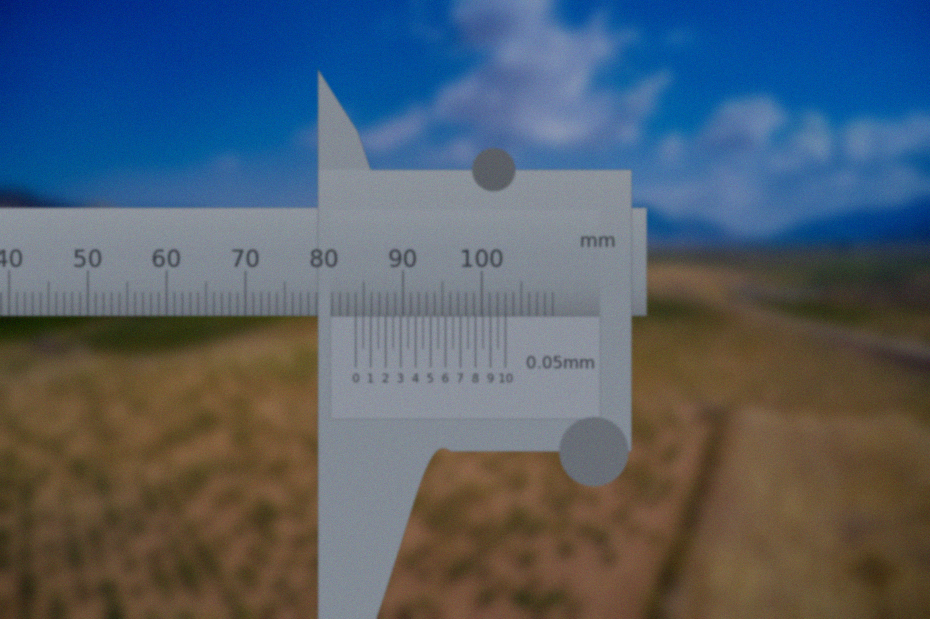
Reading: 84.0 mm
